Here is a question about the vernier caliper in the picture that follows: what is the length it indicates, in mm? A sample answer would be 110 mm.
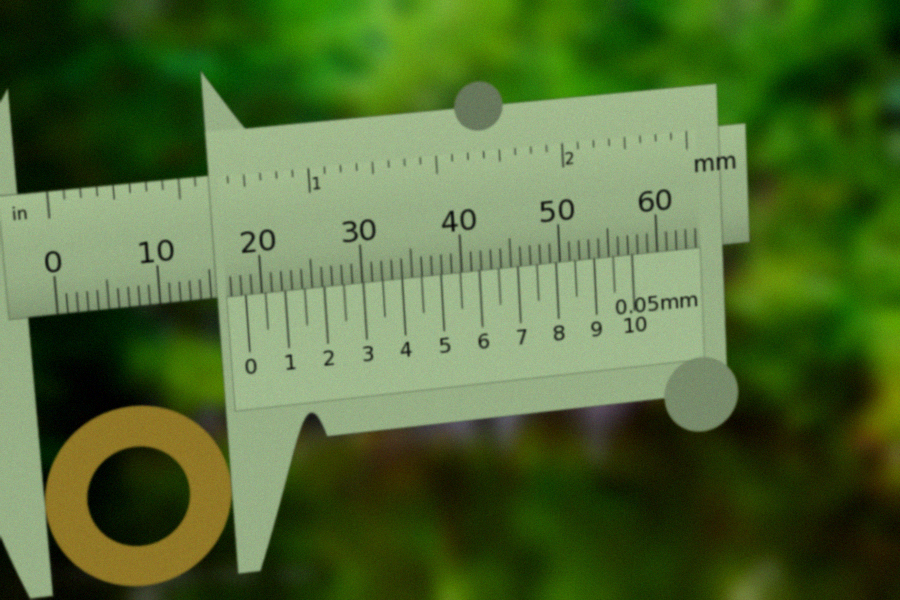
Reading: 18.4 mm
